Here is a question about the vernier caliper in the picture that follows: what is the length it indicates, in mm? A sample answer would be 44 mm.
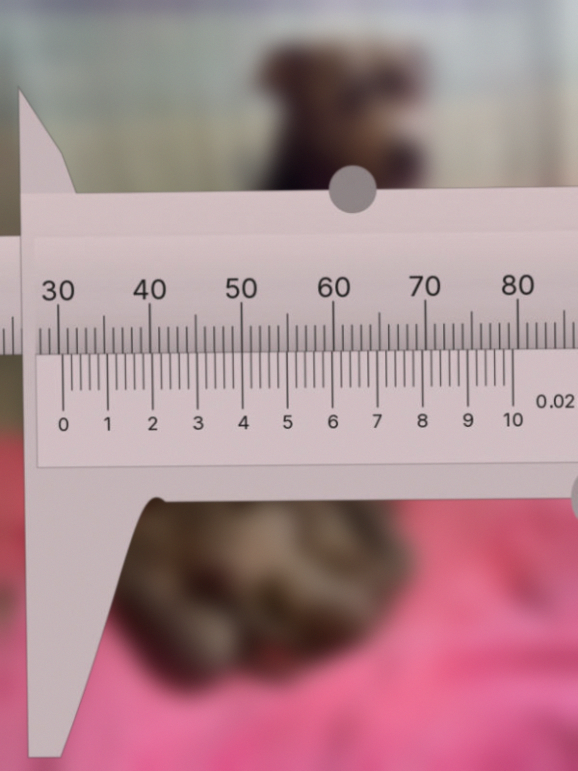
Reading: 30.4 mm
